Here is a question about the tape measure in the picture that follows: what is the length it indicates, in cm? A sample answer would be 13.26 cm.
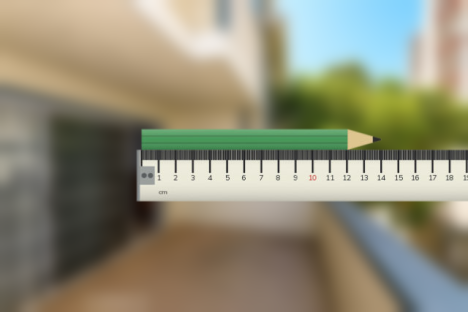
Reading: 14 cm
